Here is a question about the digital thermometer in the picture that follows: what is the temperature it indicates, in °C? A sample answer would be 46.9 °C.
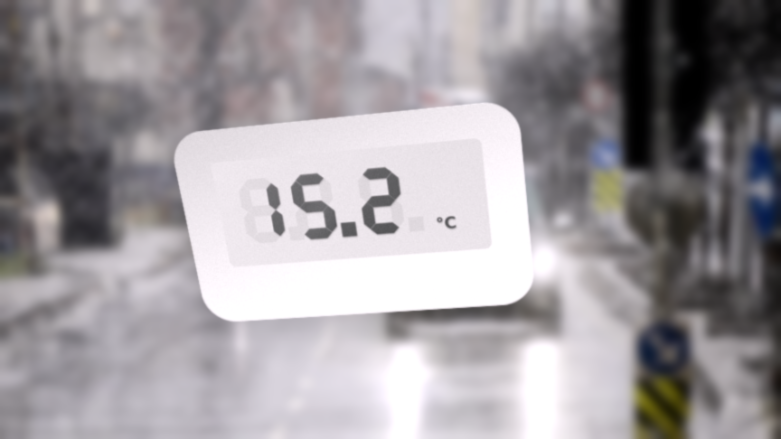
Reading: 15.2 °C
